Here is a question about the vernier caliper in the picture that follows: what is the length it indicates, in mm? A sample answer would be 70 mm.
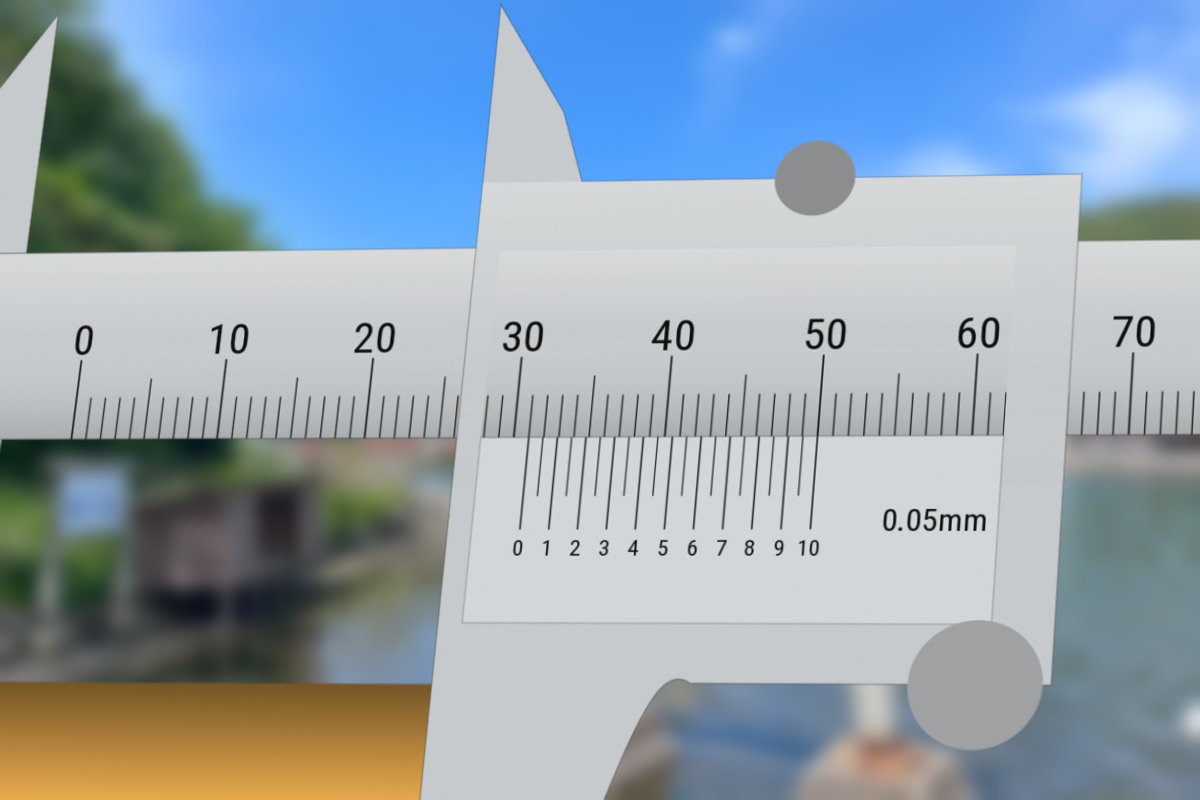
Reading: 31.0 mm
